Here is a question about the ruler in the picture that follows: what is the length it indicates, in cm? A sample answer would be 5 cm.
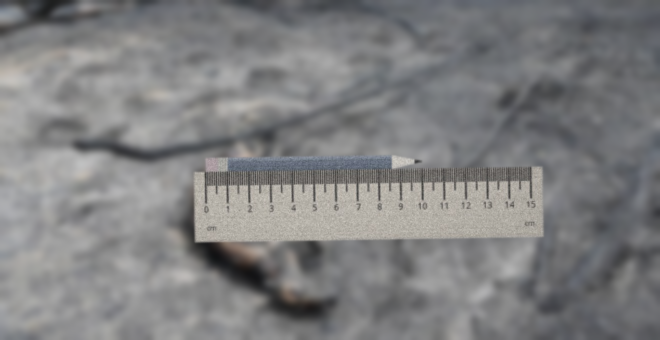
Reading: 10 cm
